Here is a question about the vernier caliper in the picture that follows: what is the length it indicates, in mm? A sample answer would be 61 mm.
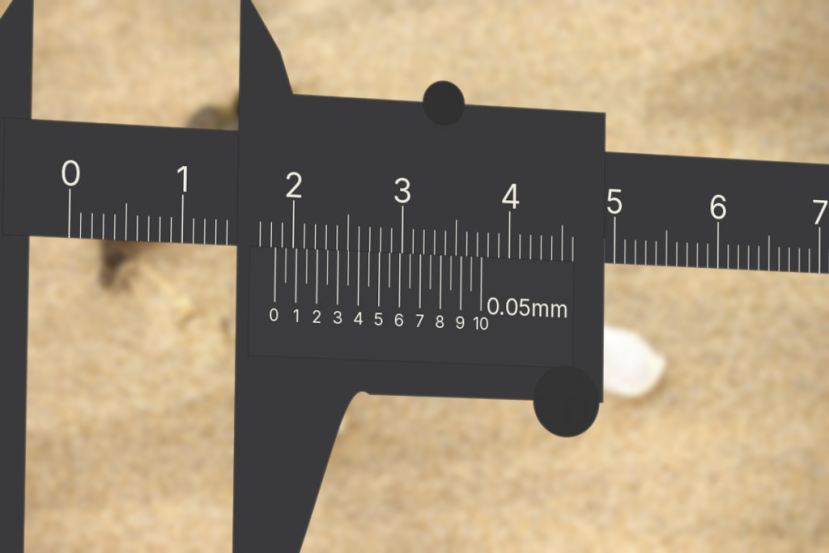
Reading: 18.4 mm
